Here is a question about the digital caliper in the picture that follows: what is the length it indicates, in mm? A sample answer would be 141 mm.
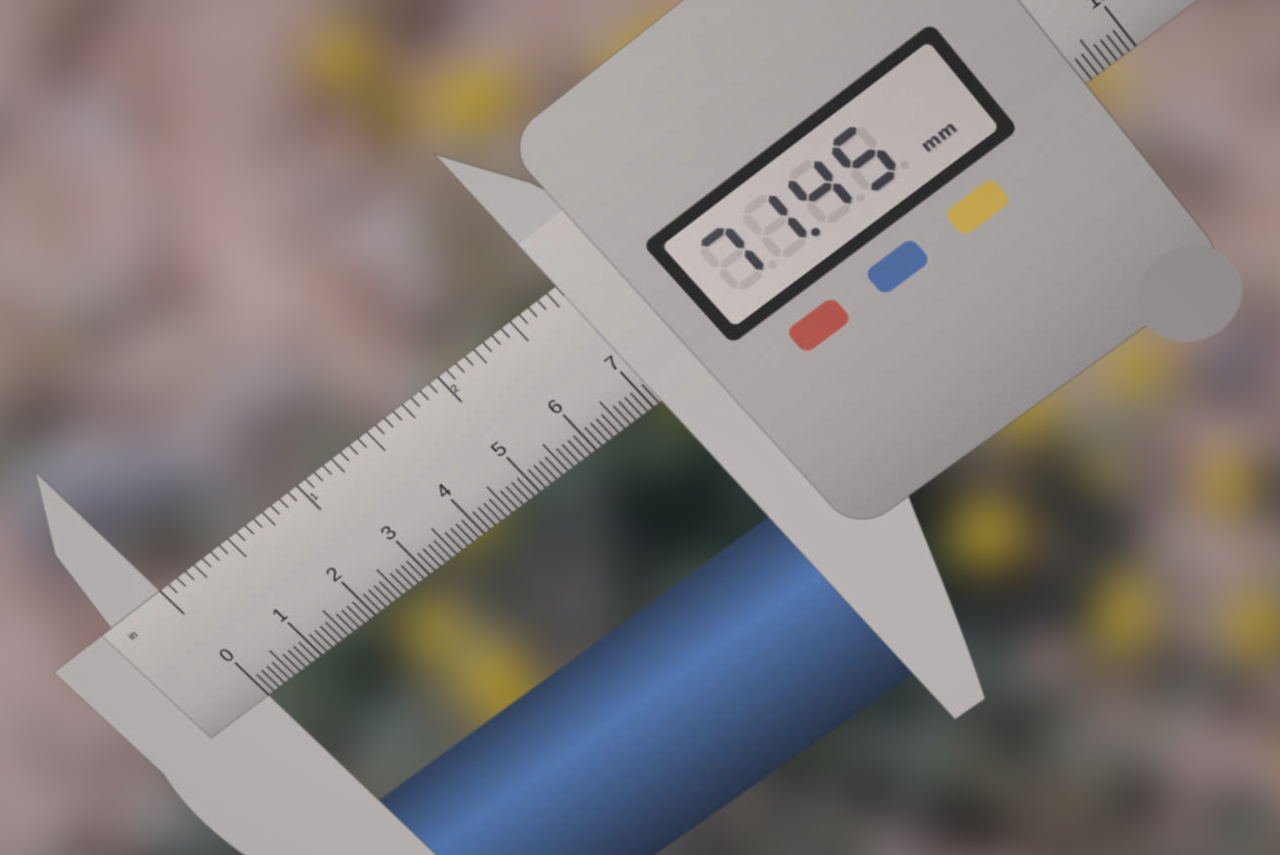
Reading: 71.45 mm
